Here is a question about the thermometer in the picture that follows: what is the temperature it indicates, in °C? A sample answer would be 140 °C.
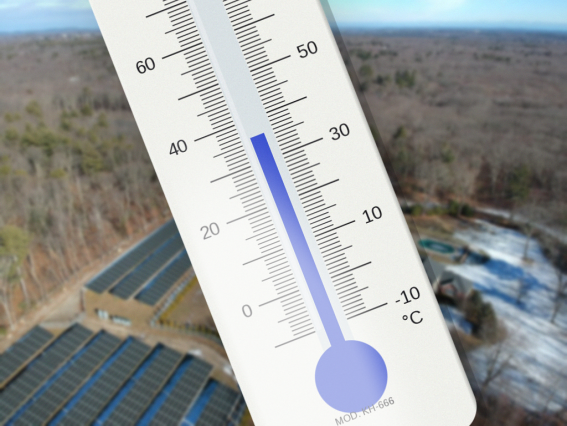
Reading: 36 °C
